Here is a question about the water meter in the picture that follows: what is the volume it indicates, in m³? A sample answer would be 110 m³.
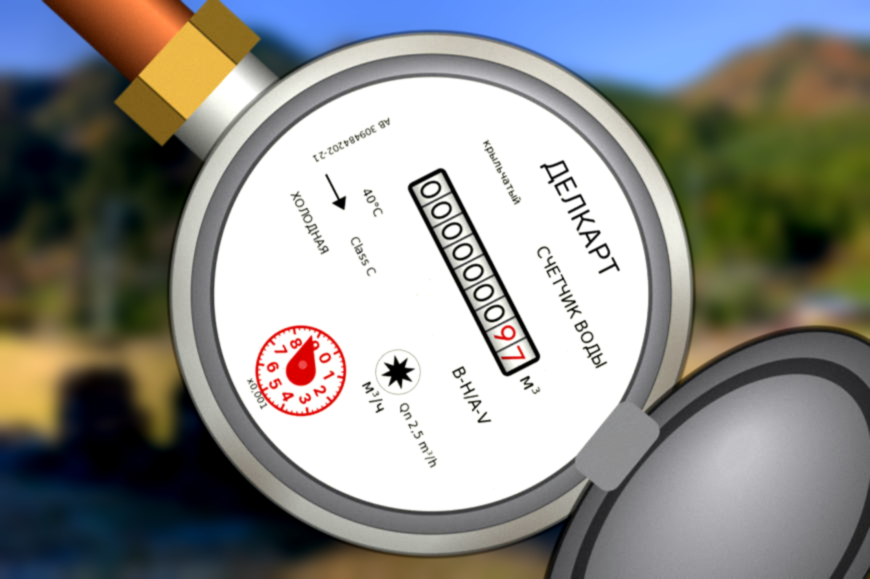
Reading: 0.968 m³
